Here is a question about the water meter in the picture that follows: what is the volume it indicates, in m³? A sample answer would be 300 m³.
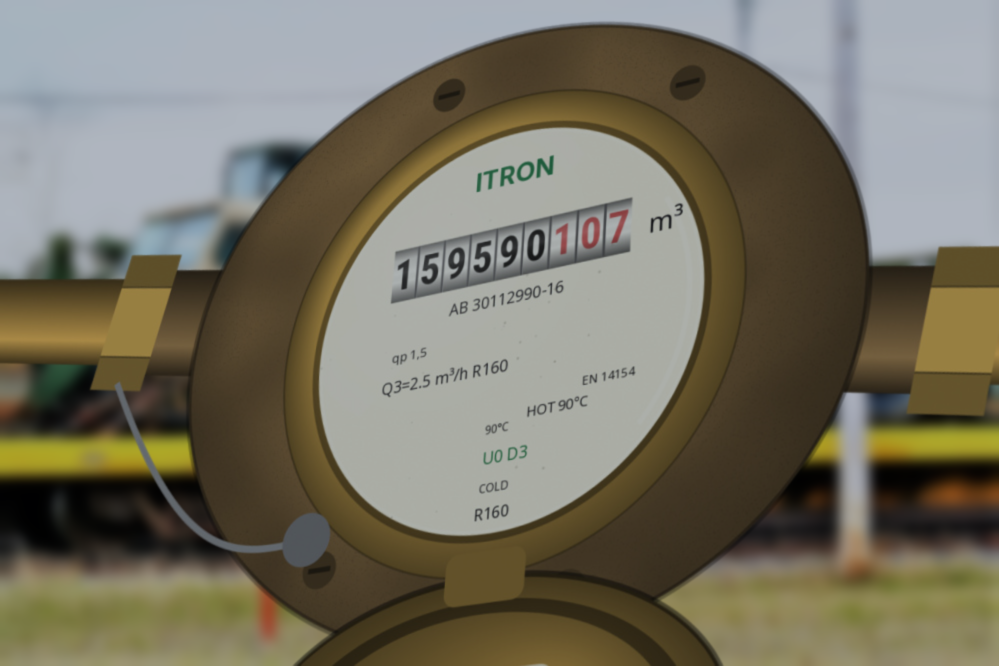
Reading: 159590.107 m³
